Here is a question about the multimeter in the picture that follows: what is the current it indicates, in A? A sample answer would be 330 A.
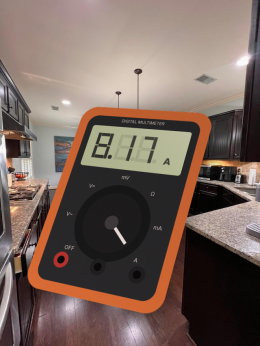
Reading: 8.17 A
